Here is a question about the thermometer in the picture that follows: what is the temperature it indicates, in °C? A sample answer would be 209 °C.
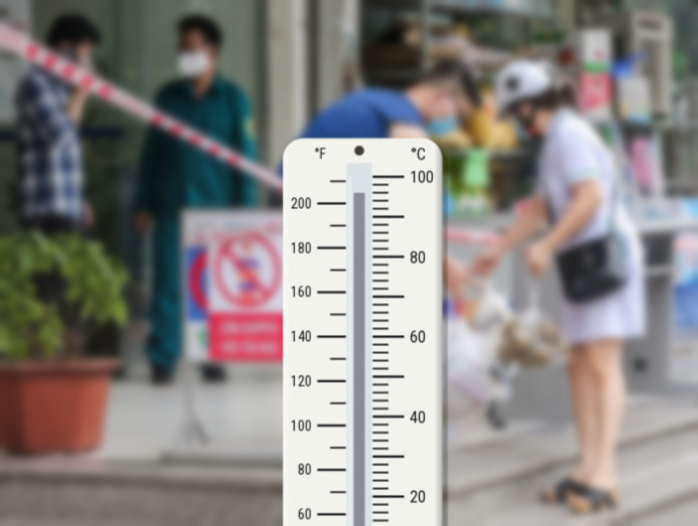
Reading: 96 °C
